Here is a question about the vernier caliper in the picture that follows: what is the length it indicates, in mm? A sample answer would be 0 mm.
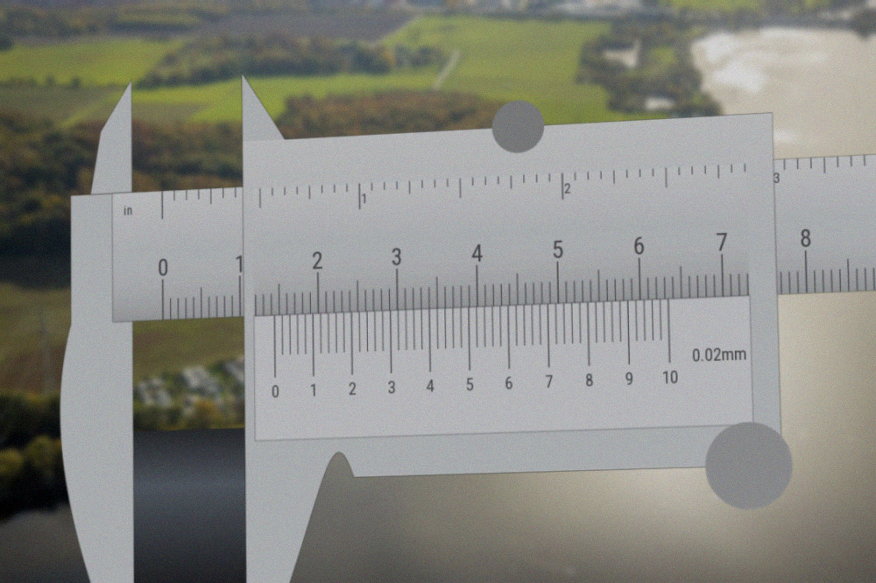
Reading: 14.4 mm
